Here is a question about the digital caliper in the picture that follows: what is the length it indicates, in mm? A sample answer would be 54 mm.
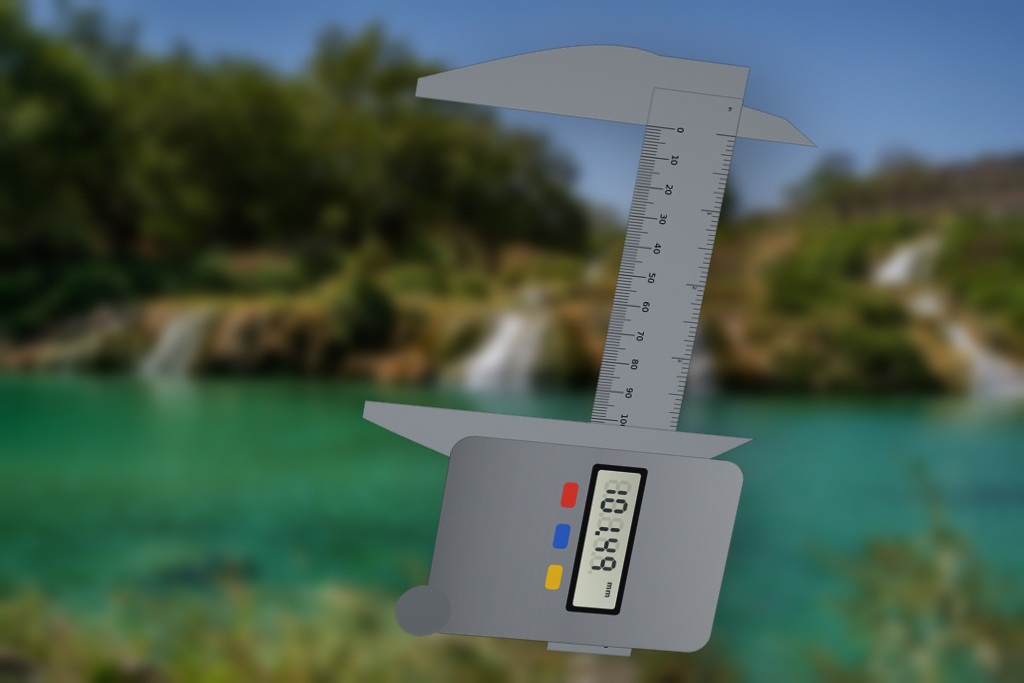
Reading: 101.49 mm
